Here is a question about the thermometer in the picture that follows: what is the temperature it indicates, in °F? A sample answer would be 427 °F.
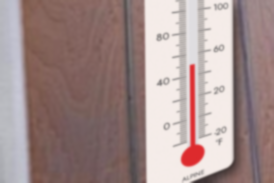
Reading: 50 °F
